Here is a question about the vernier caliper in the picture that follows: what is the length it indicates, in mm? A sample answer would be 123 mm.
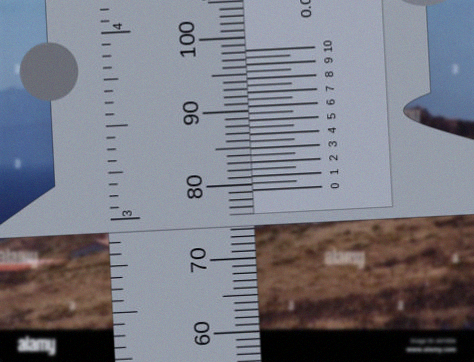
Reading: 79.2 mm
